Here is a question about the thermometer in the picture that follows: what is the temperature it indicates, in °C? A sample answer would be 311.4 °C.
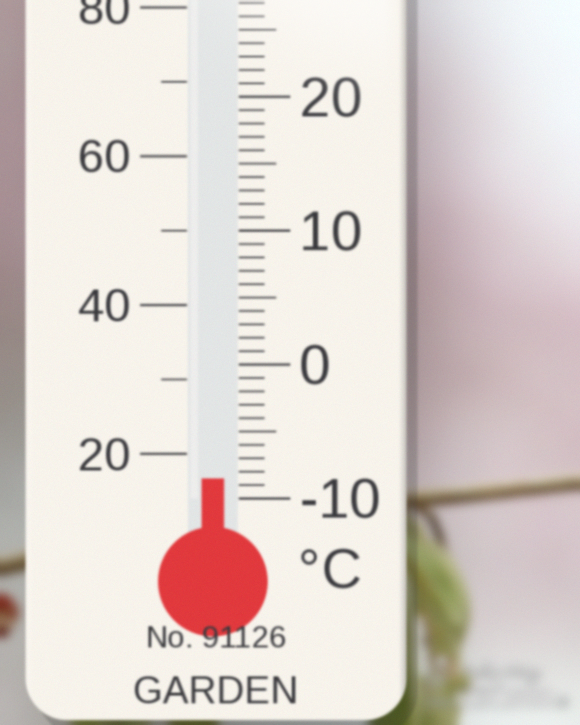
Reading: -8.5 °C
